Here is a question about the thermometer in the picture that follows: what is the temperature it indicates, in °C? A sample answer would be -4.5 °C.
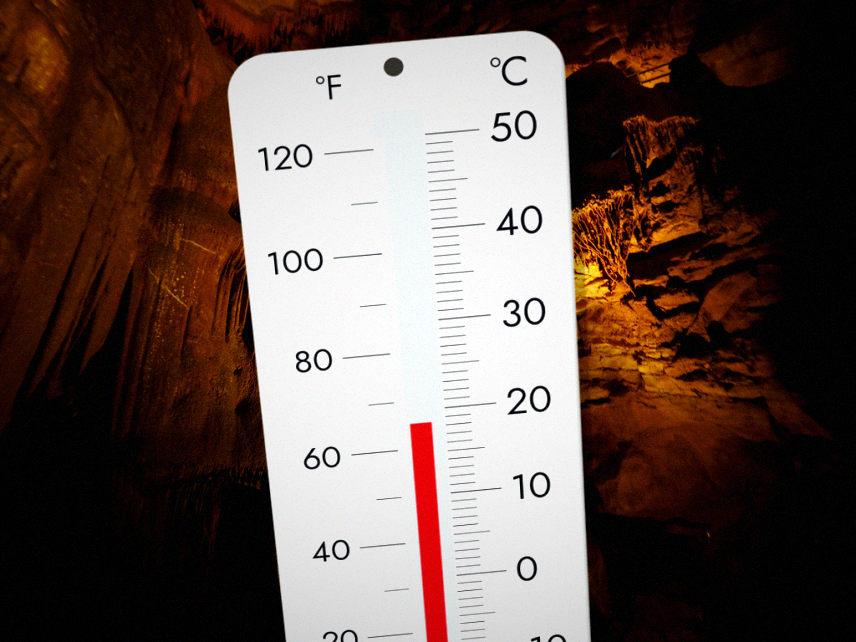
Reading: 18.5 °C
